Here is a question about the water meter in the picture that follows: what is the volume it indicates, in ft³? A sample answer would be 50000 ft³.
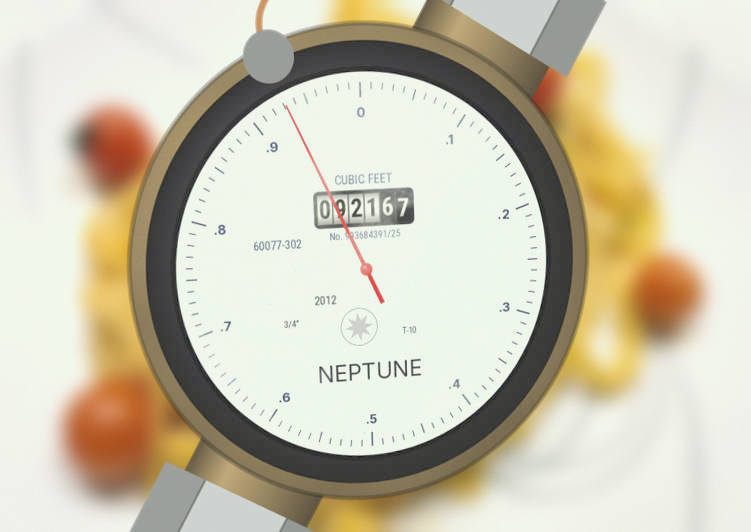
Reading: 92166.93 ft³
